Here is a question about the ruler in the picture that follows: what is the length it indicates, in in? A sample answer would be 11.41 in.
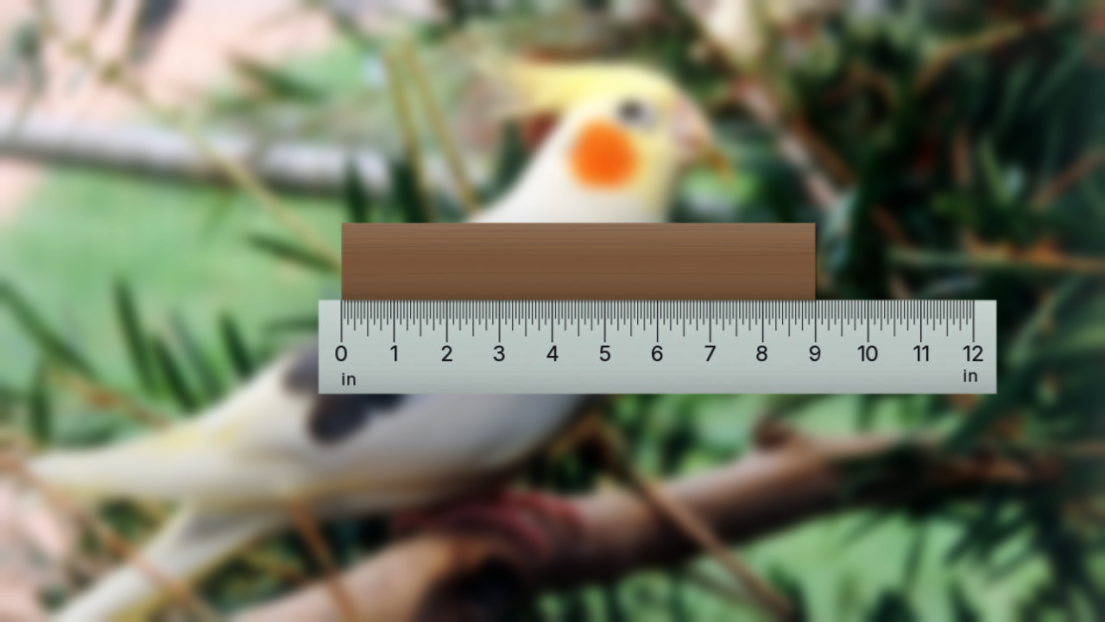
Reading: 9 in
